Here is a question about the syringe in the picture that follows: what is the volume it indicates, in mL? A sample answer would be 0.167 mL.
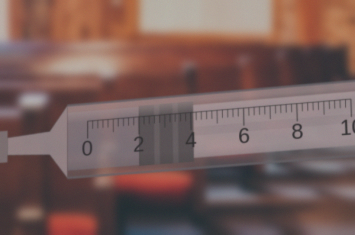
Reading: 2 mL
